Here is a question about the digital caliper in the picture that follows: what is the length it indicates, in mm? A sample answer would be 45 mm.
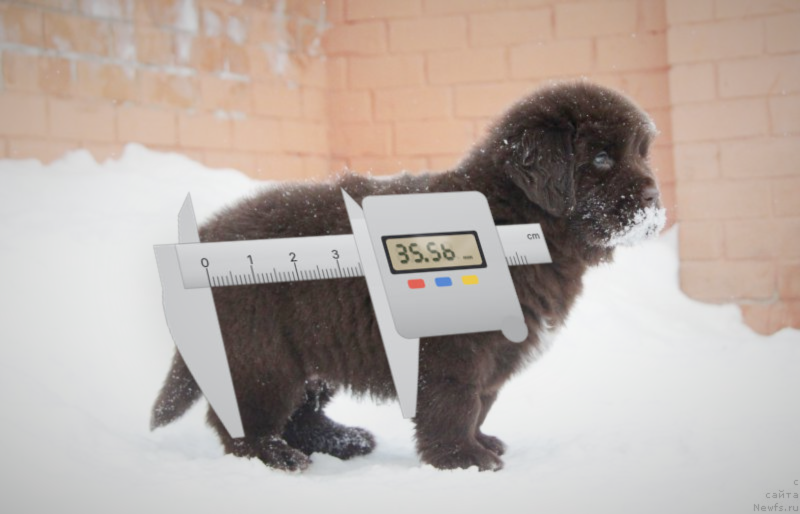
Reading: 35.56 mm
